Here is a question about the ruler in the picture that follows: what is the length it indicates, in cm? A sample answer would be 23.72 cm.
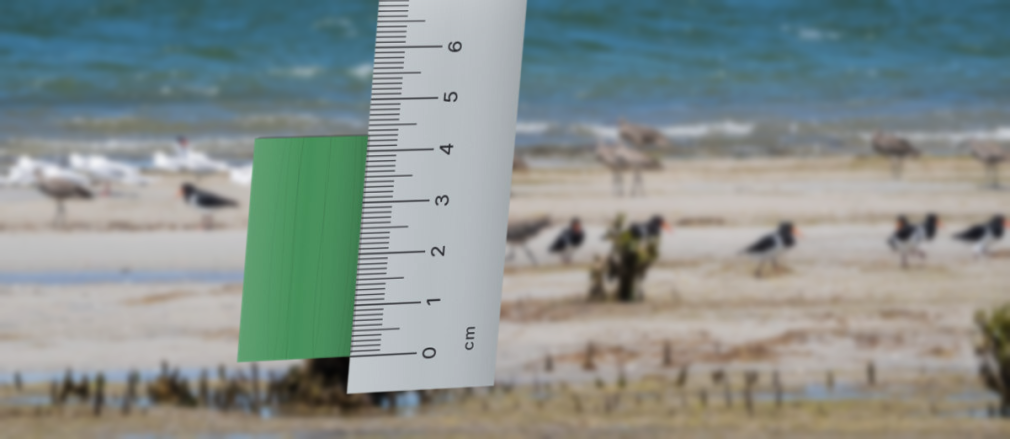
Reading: 4.3 cm
